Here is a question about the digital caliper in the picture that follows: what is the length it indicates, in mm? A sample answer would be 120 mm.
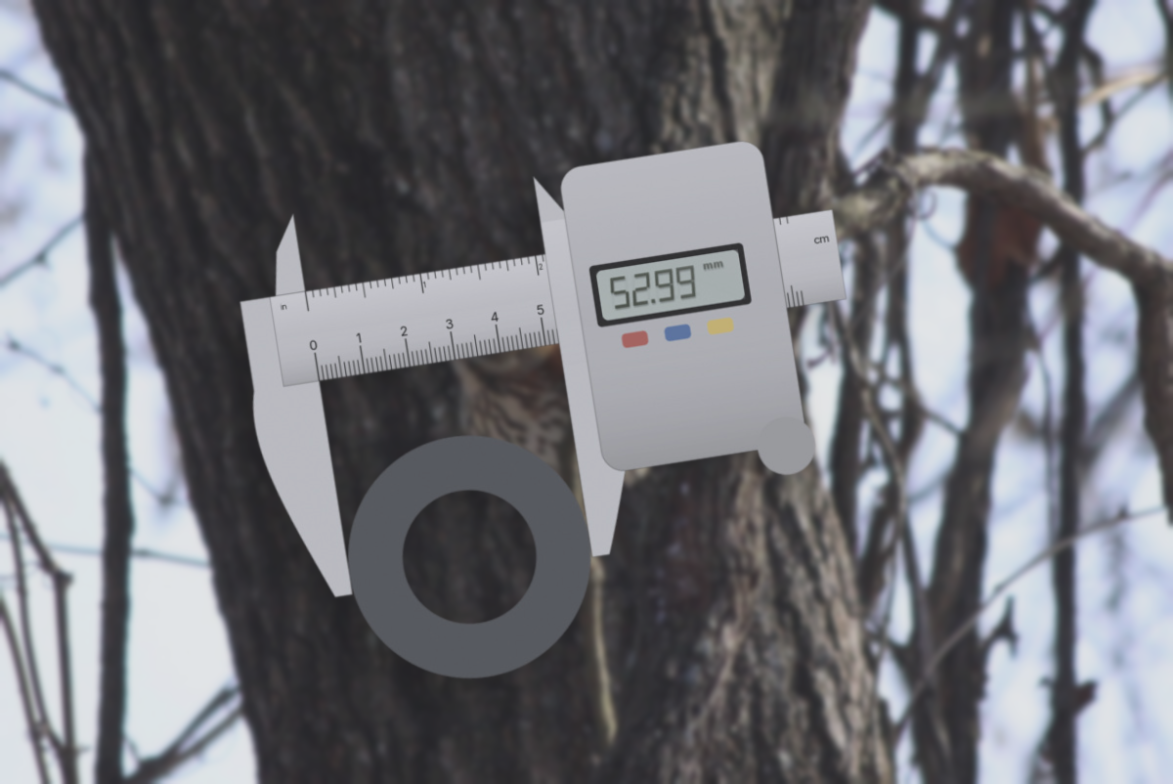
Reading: 52.99 mm
